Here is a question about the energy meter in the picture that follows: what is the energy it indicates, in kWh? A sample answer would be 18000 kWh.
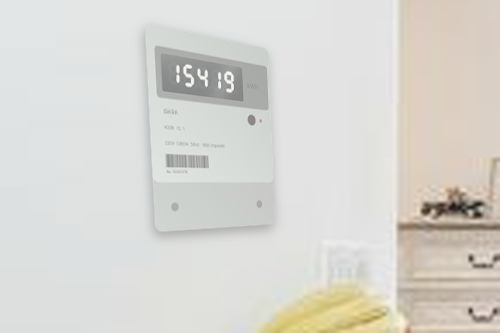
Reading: 15419 kWh
